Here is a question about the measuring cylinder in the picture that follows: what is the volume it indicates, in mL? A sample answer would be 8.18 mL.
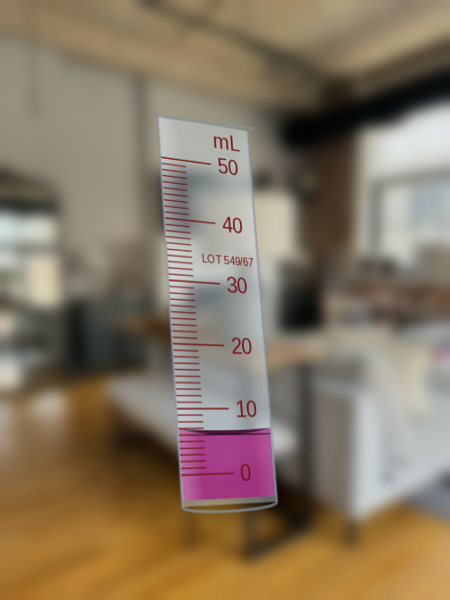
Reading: 6 mL
